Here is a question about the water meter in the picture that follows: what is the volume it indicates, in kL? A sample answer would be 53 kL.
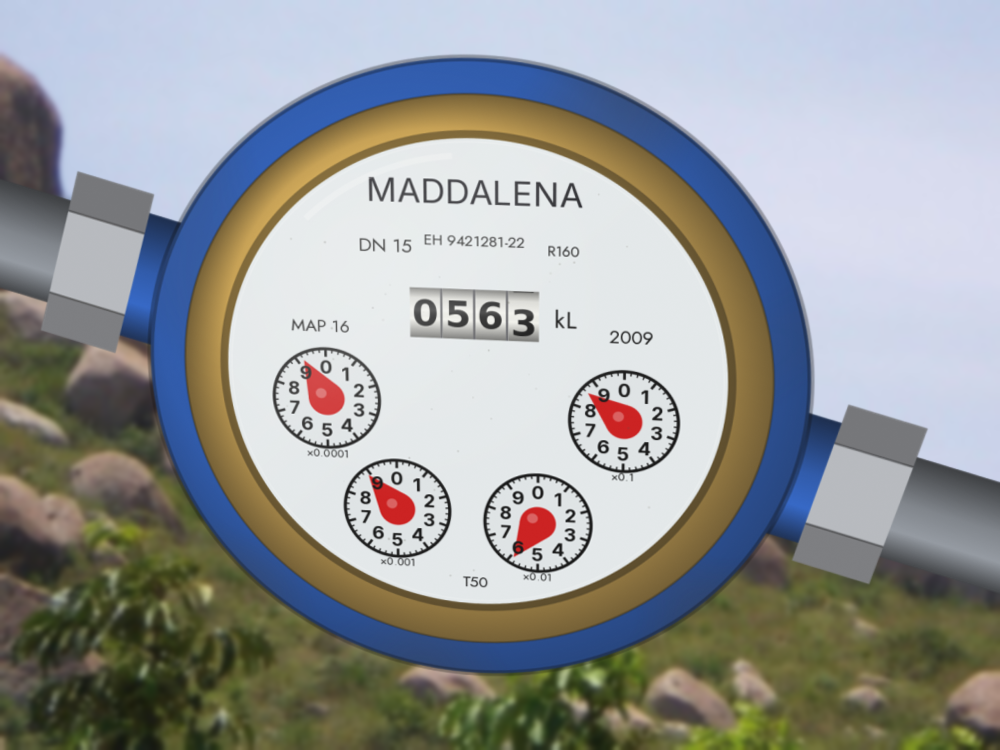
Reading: 562.8589 kL
